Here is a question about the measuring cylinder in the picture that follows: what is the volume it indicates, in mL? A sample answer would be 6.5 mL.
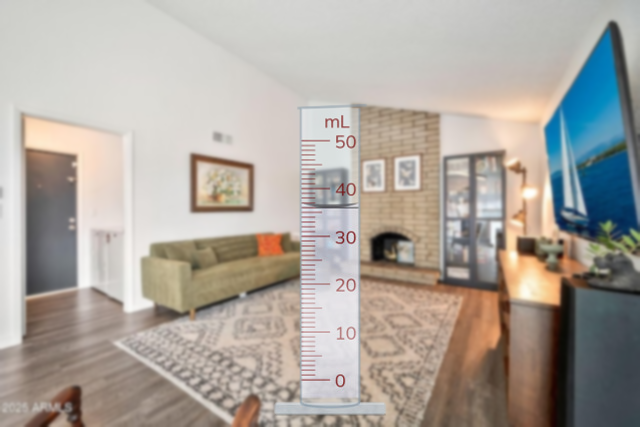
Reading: 36 mL
